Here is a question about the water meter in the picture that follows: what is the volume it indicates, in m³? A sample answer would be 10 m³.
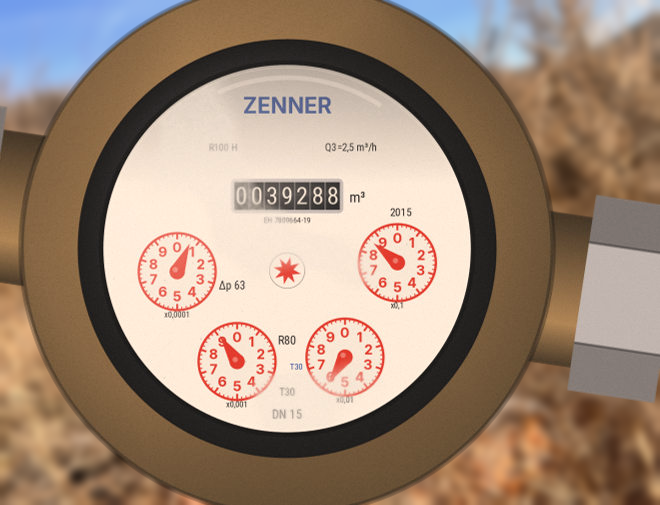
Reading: 39288.8590 m³
